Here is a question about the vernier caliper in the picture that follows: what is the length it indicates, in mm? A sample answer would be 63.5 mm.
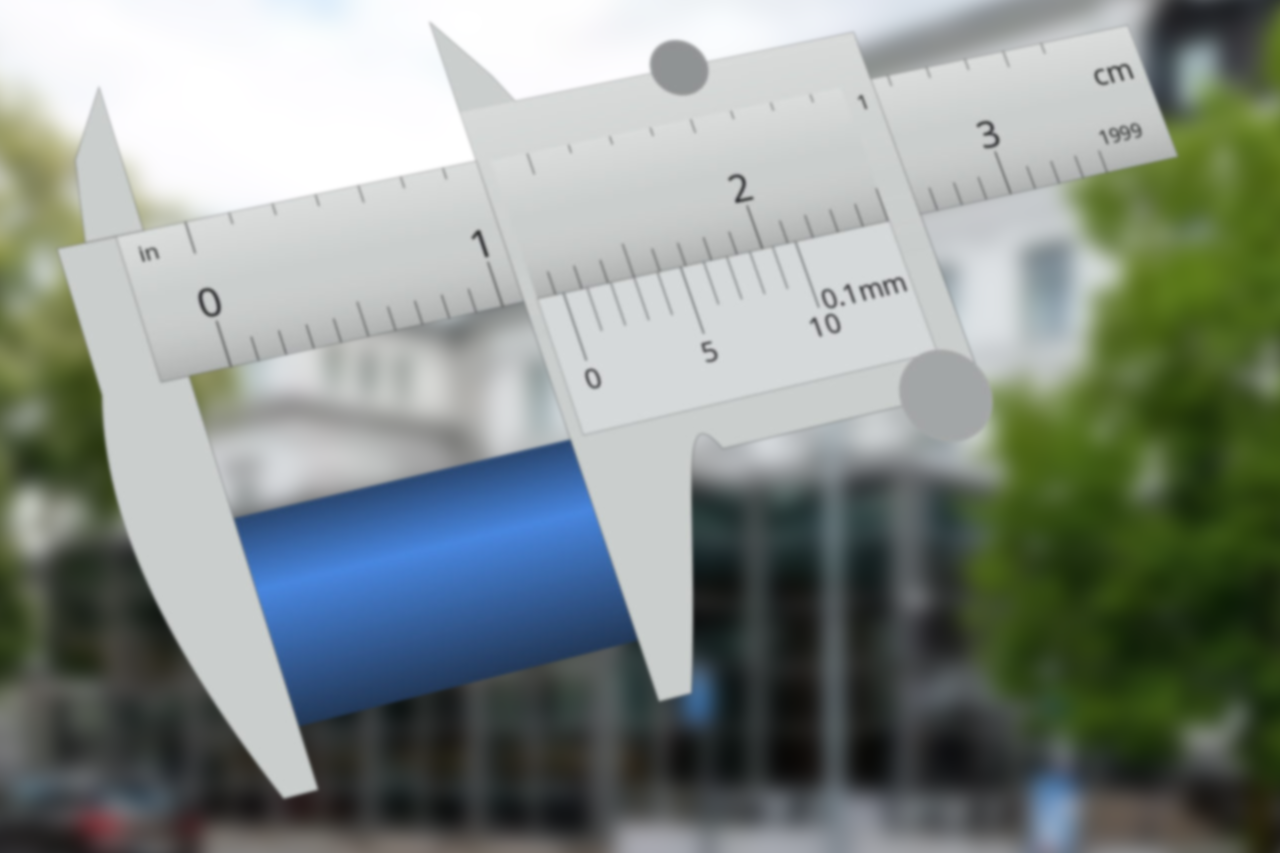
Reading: 12.3 mm
